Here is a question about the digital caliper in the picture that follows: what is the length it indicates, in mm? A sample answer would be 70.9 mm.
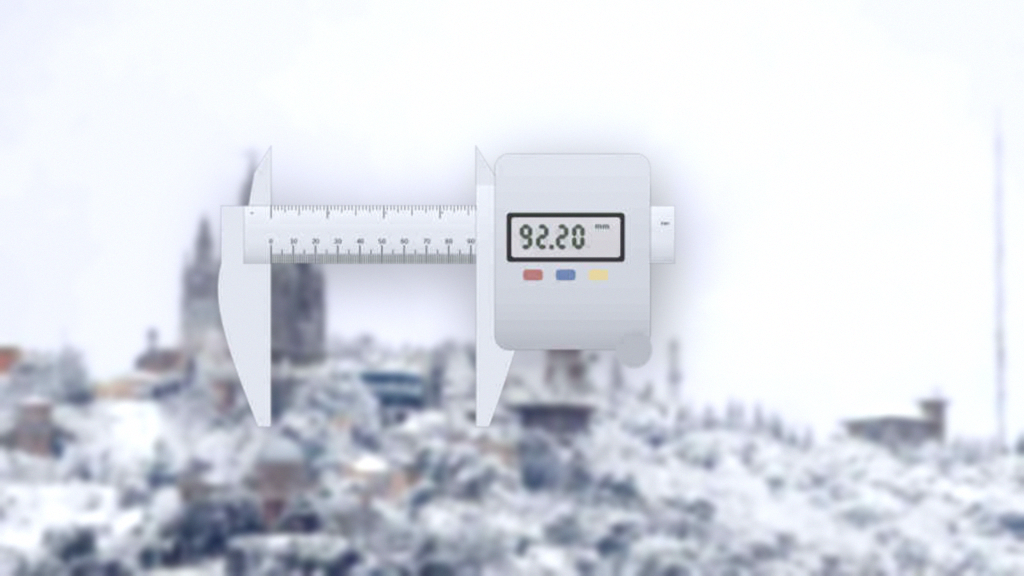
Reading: 92.20 mm
